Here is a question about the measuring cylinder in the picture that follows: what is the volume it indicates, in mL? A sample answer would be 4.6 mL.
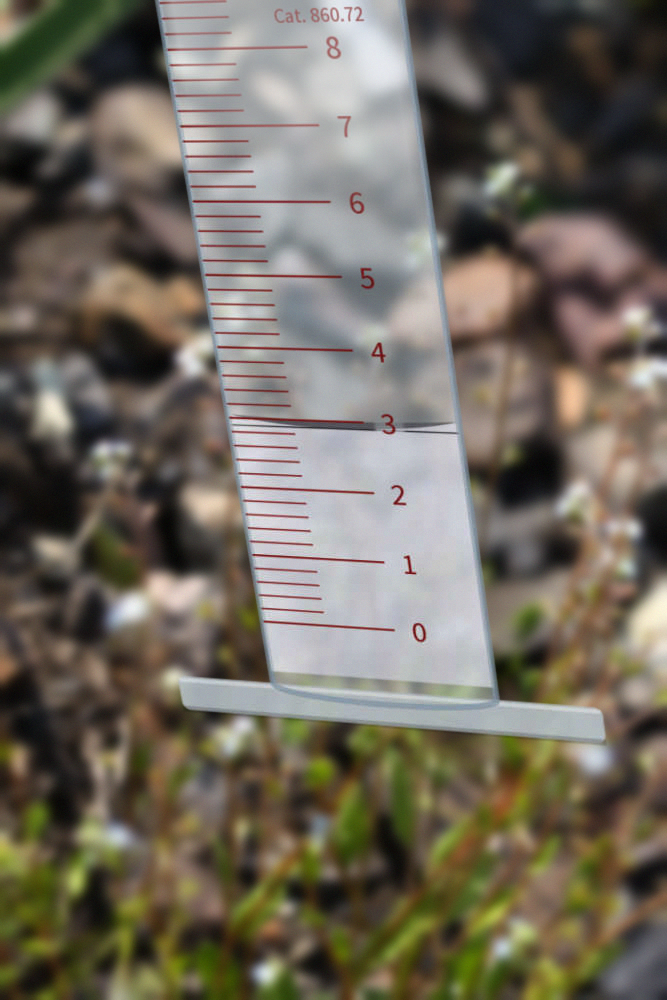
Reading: 2.9 mL
